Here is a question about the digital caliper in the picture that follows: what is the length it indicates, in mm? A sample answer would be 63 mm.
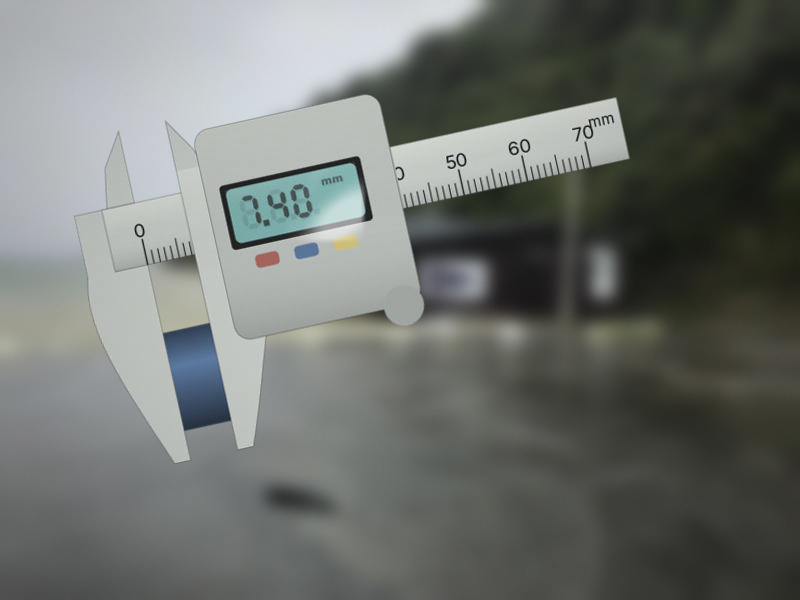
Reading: 7.40 mm
